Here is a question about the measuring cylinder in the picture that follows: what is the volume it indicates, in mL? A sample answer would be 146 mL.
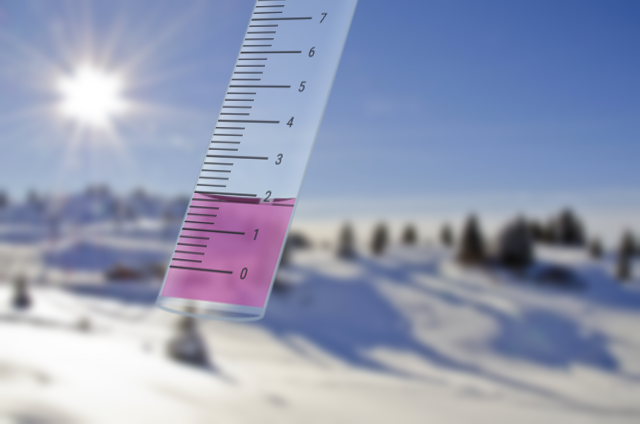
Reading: 1.8 mL
